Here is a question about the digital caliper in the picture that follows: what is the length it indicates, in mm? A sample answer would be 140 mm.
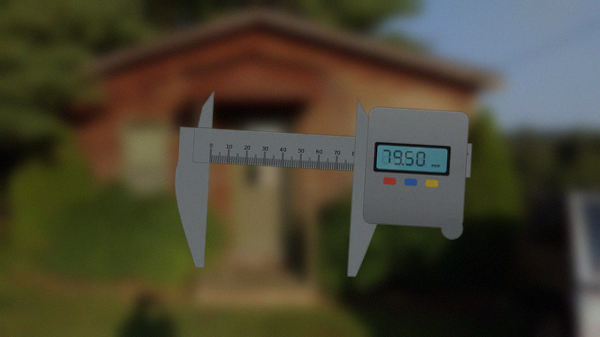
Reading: 79.50 mm
